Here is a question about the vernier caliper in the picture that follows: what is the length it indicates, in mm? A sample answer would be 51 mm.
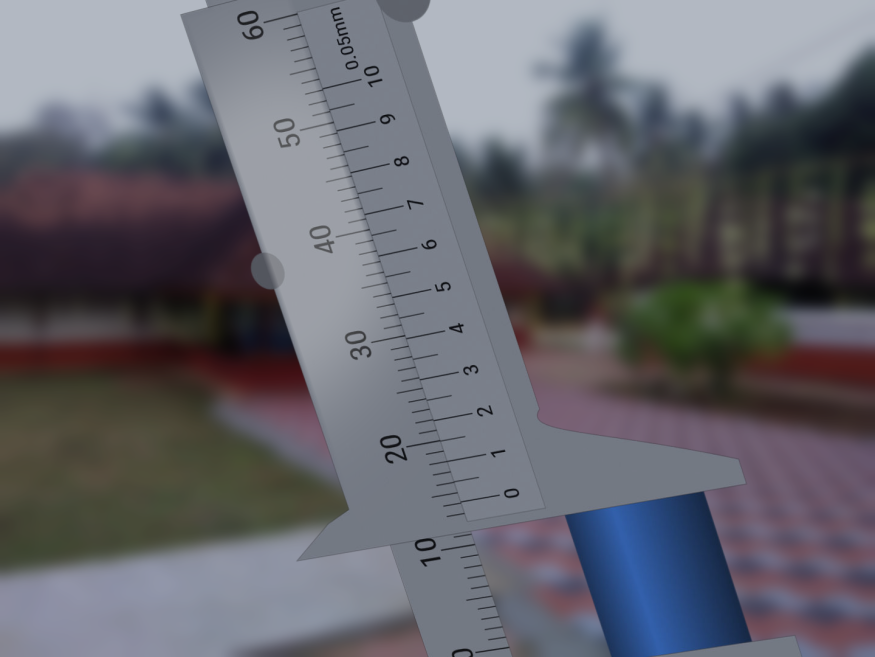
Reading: 14.1 mm
